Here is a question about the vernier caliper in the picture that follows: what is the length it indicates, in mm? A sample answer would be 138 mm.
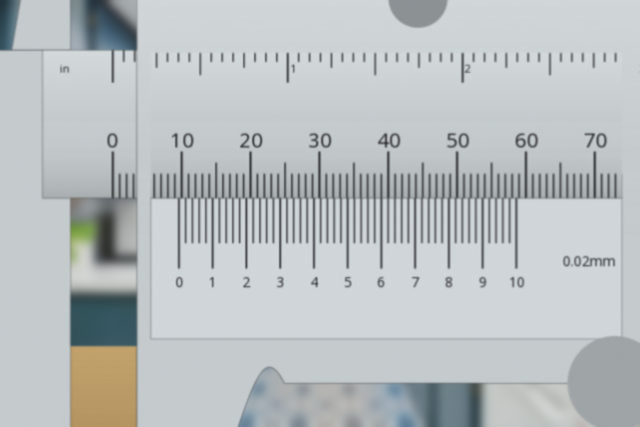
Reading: 9.6 mm
